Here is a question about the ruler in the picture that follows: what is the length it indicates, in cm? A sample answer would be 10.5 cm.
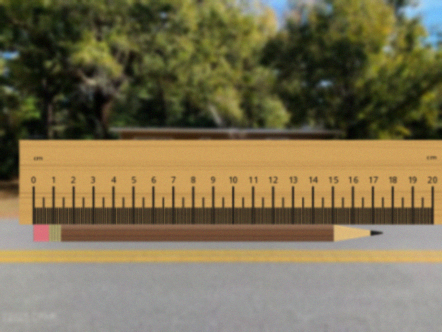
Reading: 17.5 cm
